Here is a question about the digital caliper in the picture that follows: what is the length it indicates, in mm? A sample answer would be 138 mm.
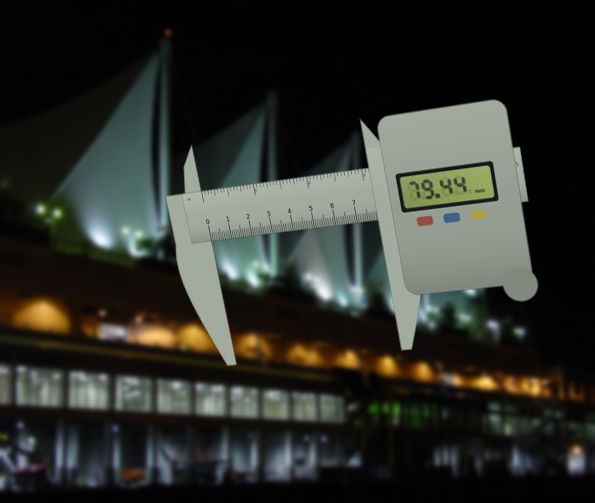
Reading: 79.44 mm
